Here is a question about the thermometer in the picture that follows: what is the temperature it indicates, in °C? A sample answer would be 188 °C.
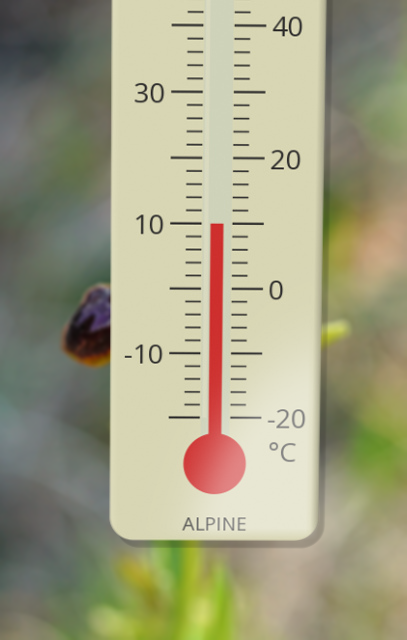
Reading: 10 °C
